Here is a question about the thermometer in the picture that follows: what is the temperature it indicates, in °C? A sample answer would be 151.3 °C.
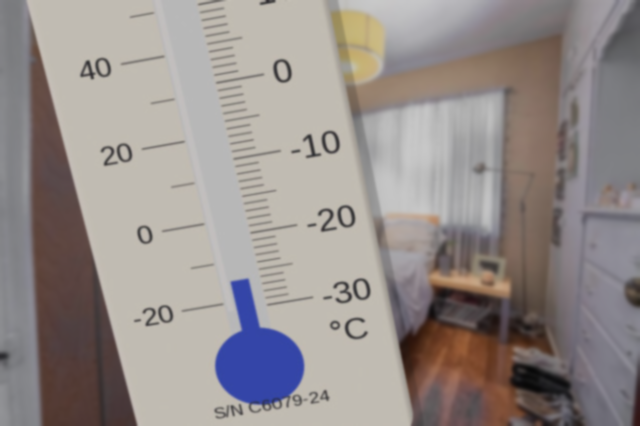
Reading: -26 °C
